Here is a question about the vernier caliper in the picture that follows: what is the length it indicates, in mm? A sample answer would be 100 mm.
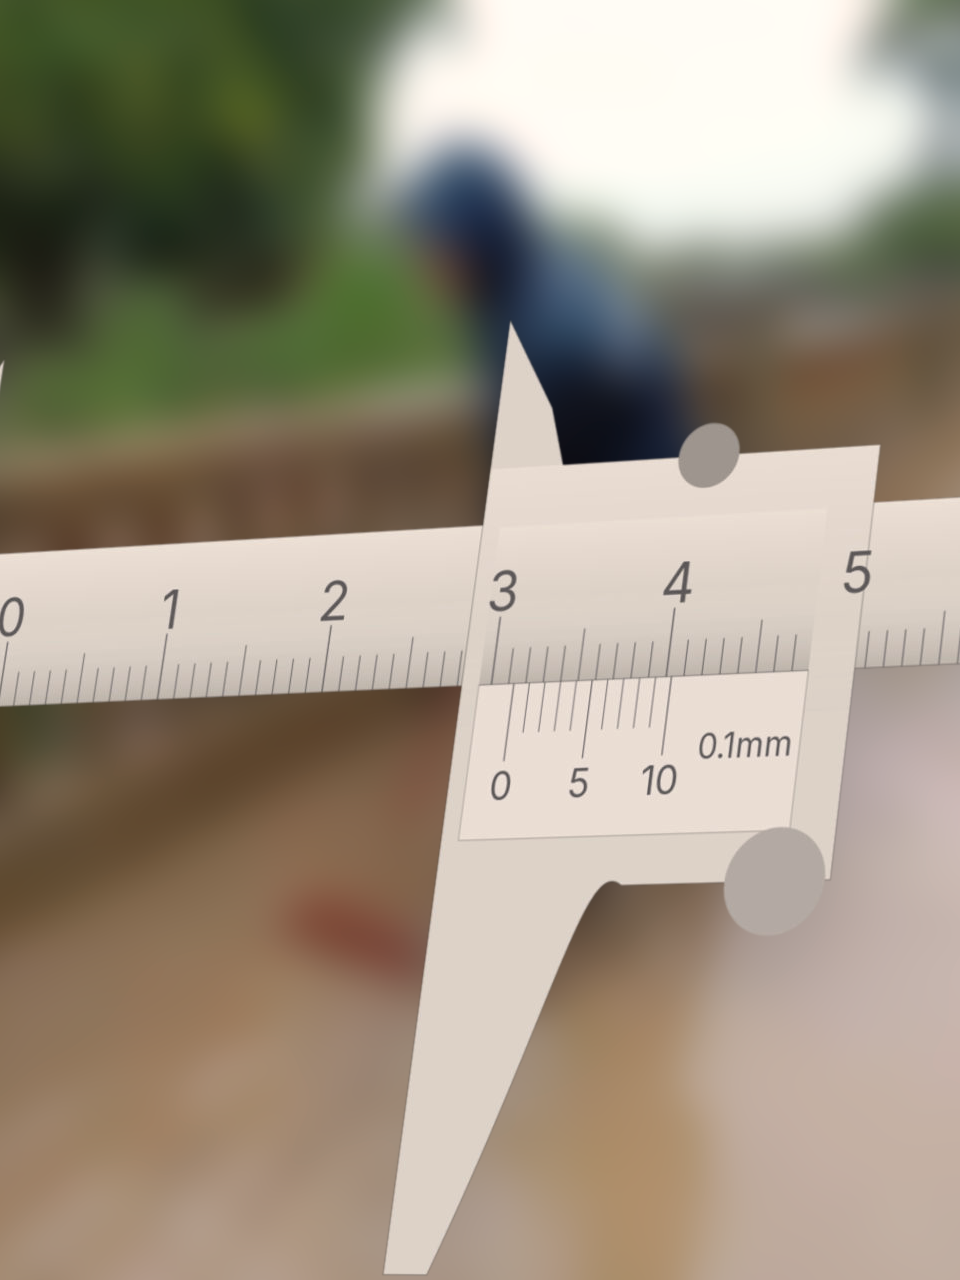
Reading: 31.3 mm
